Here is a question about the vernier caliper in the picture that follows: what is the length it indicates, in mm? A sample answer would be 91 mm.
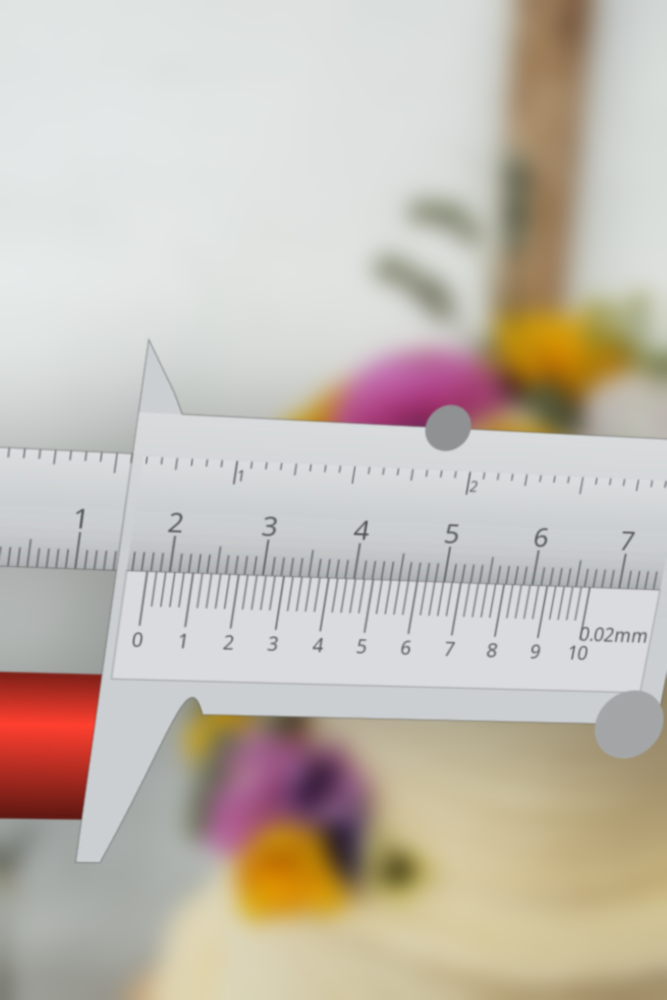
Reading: 17.6 mm
